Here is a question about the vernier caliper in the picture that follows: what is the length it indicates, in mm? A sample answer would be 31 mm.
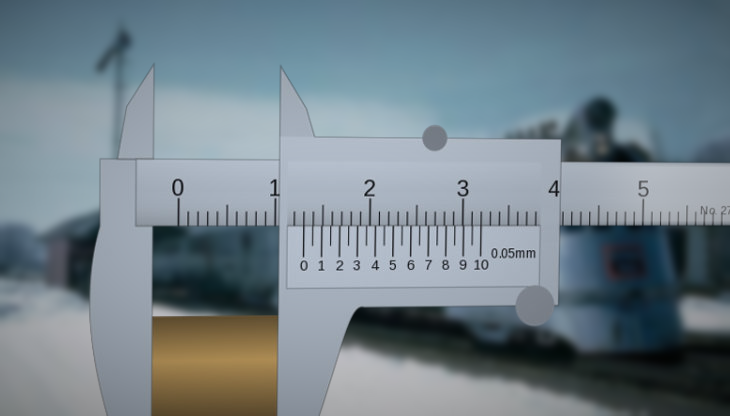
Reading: 13.0 mm
